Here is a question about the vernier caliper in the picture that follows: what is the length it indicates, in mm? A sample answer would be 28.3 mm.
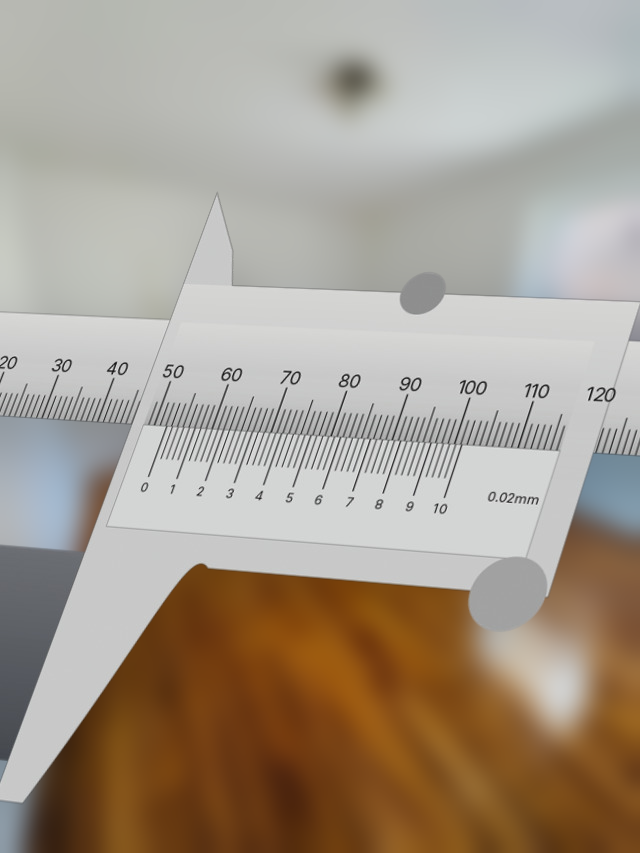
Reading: 52.2 mm
